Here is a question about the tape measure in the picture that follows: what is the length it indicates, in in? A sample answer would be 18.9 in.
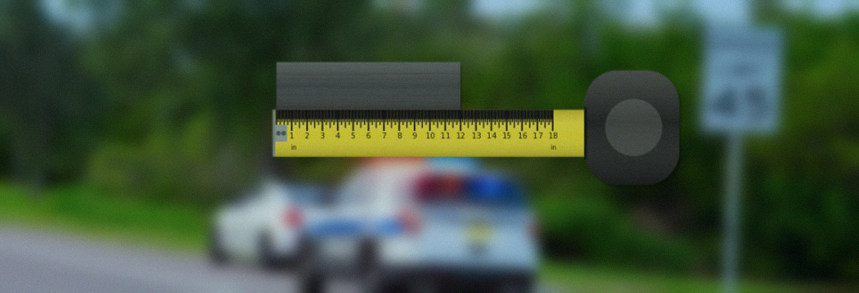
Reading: 12 in
